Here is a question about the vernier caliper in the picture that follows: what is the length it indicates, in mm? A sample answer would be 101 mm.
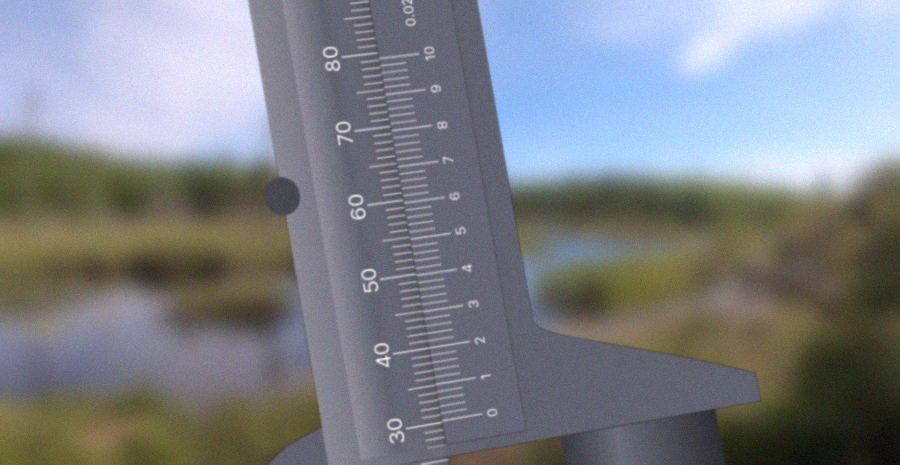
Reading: 30.2 mm
